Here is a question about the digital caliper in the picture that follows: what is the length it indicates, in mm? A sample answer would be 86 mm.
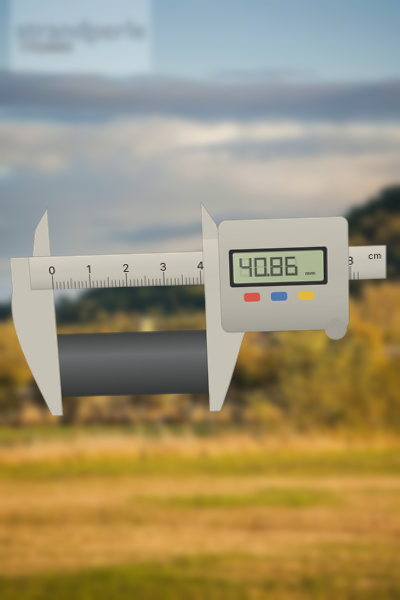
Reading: 40.86 mm
